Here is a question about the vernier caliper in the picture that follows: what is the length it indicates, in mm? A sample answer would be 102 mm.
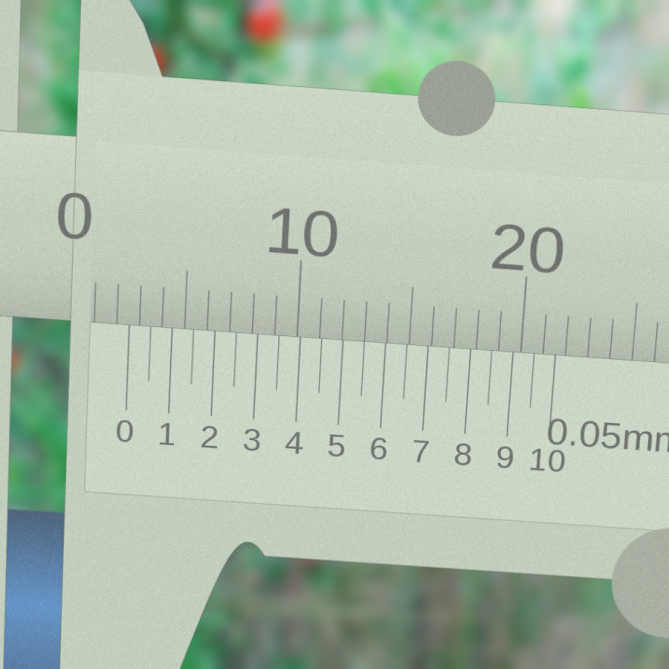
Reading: 2.55 mm
